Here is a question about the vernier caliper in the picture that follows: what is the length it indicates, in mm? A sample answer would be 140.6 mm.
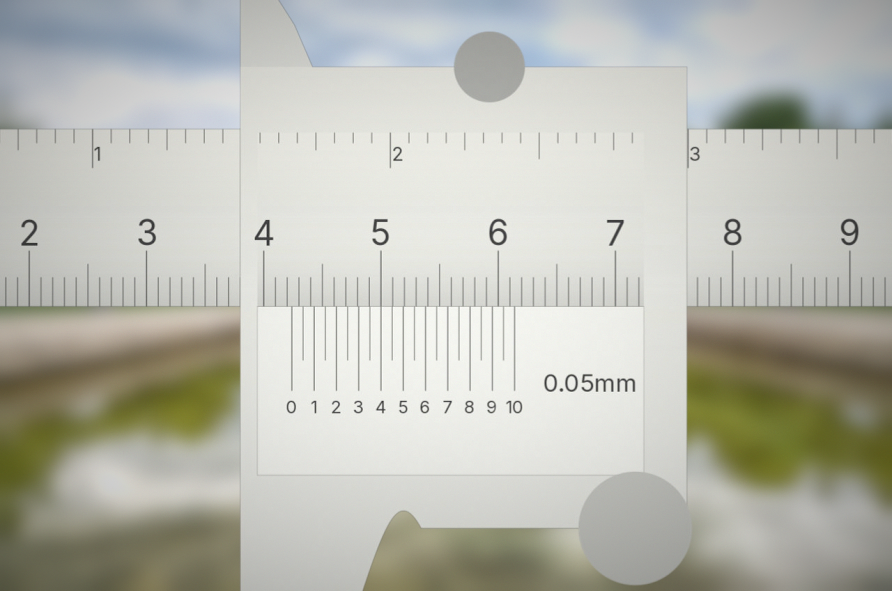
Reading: 42.4 mm
